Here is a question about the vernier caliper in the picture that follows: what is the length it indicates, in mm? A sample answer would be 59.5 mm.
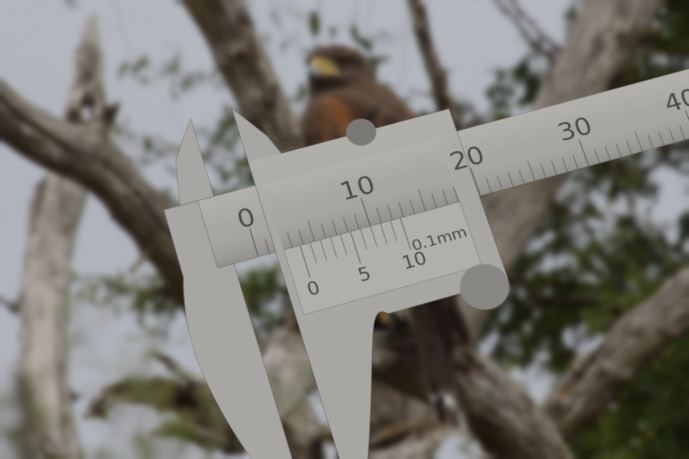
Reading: 3.7 mm
